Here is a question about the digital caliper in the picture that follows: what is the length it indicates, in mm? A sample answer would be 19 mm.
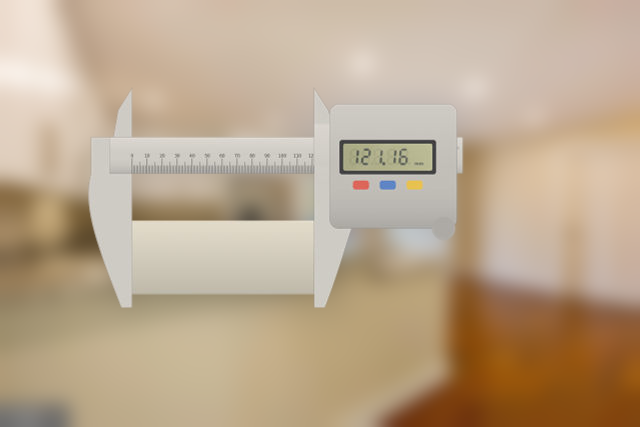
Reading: 121.16 mm
